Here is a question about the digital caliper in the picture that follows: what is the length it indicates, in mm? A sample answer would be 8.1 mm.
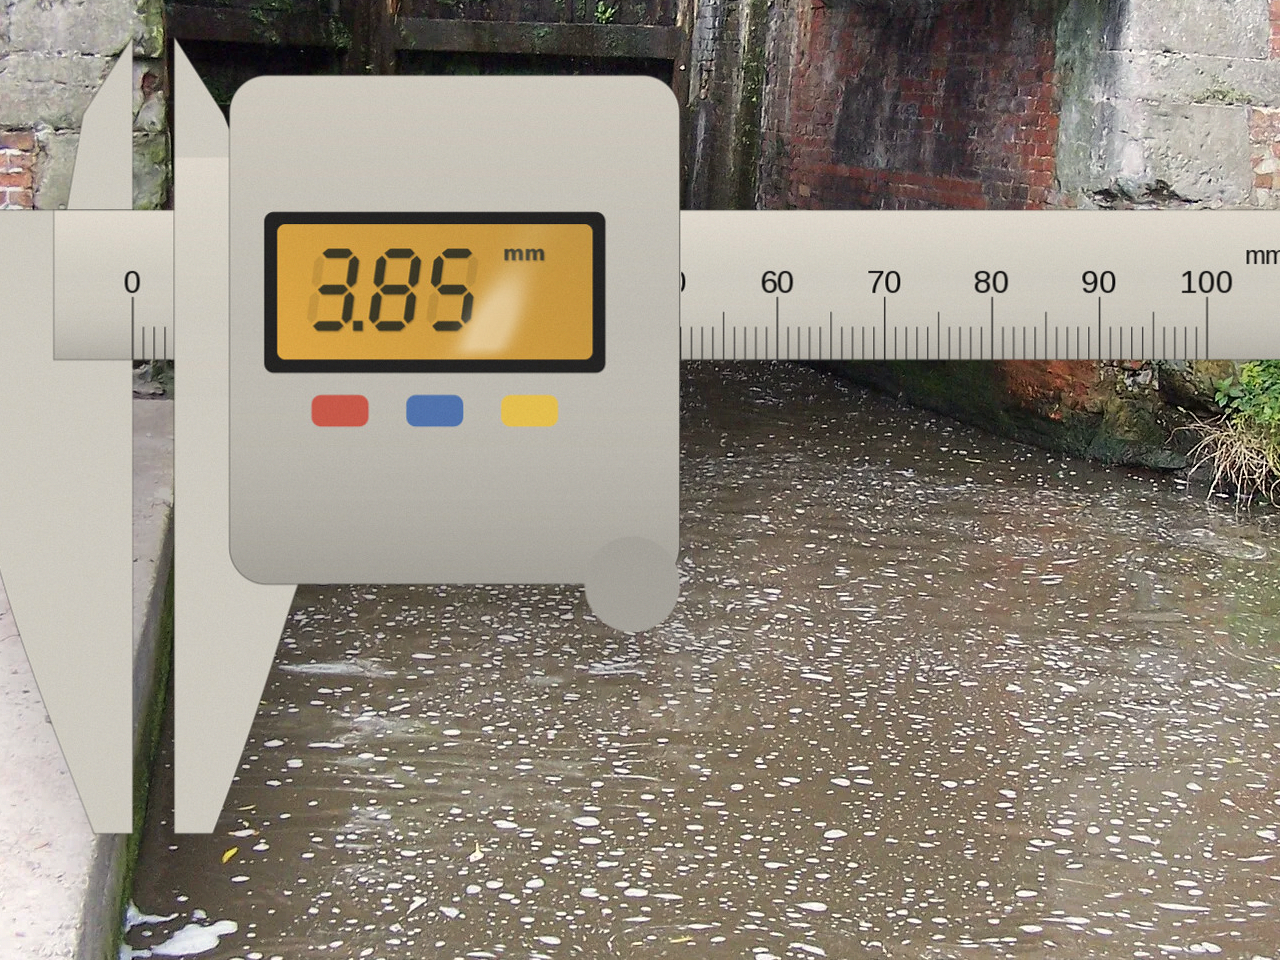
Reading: 3.85 mm
